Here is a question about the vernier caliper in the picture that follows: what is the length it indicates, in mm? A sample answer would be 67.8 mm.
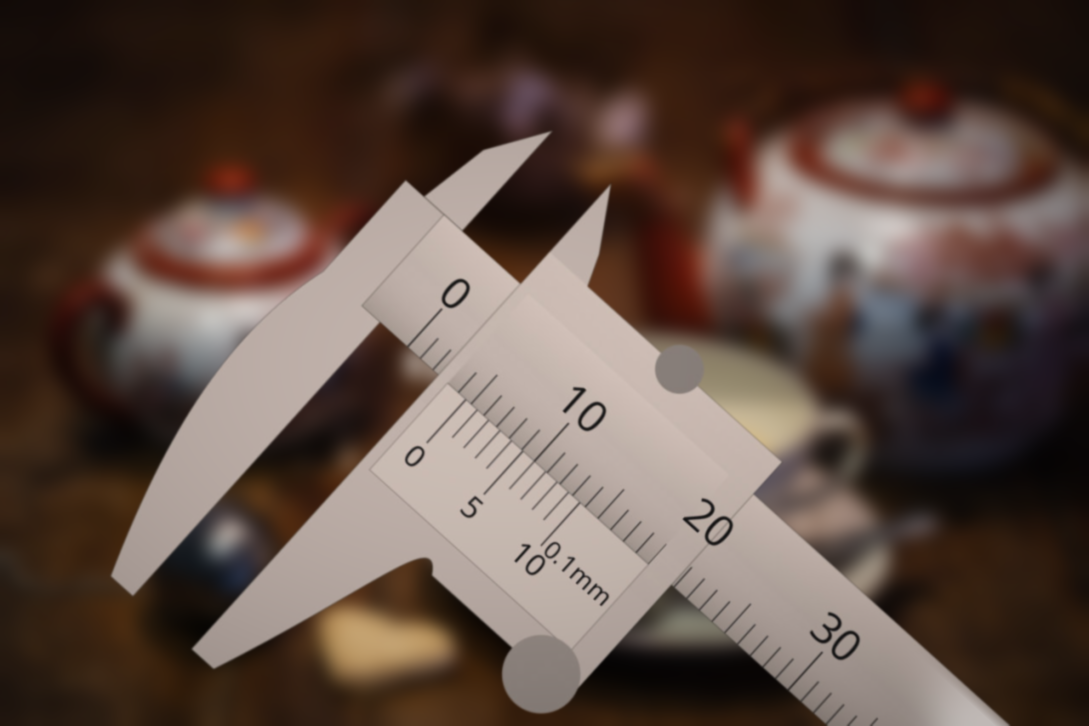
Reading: 4.6 mm
